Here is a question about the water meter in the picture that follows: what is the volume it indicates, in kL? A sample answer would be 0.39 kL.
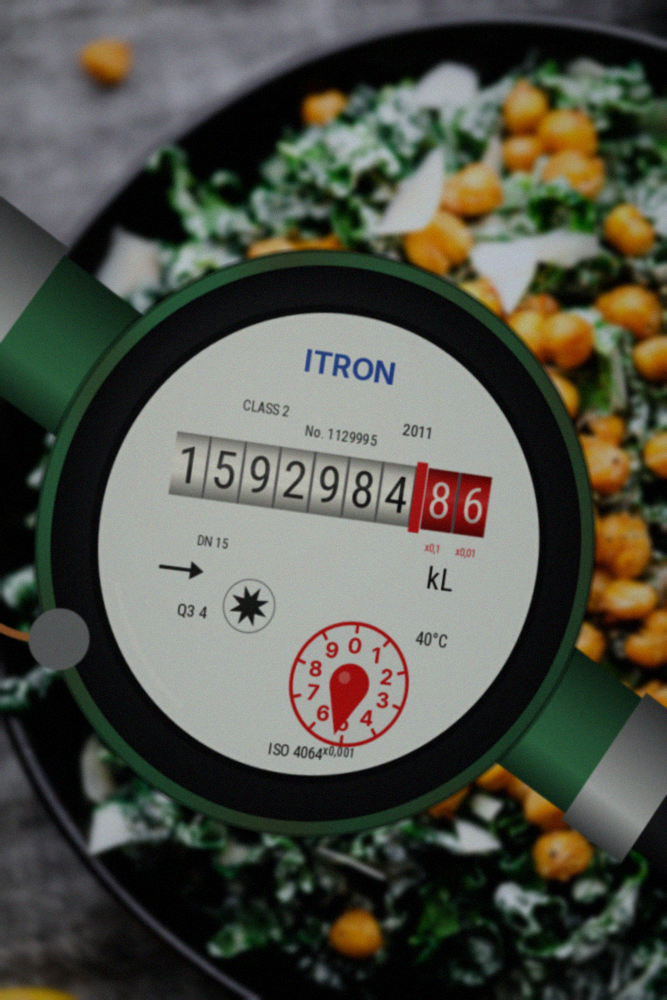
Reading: 1592984.865 kL
